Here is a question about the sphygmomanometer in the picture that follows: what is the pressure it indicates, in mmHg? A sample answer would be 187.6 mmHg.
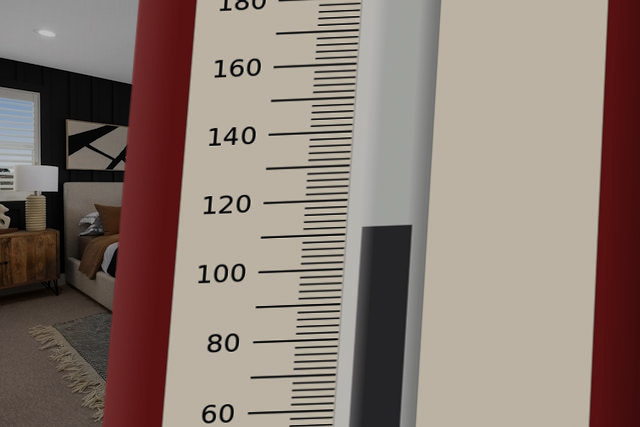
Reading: 112 mmHg
